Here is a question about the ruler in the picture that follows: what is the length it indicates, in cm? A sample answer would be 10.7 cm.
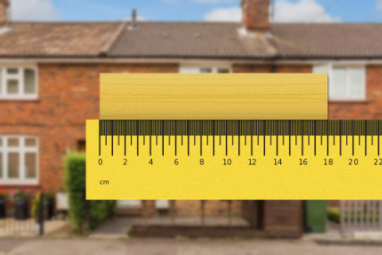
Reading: 18 cm
